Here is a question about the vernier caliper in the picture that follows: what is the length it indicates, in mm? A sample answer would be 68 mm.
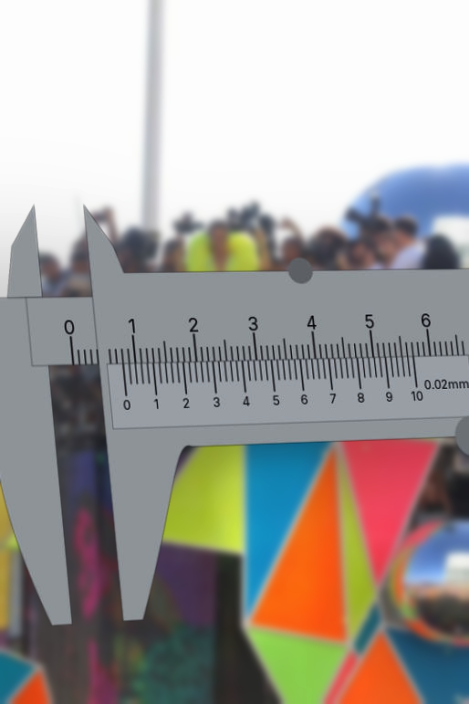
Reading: 8.0 mm
